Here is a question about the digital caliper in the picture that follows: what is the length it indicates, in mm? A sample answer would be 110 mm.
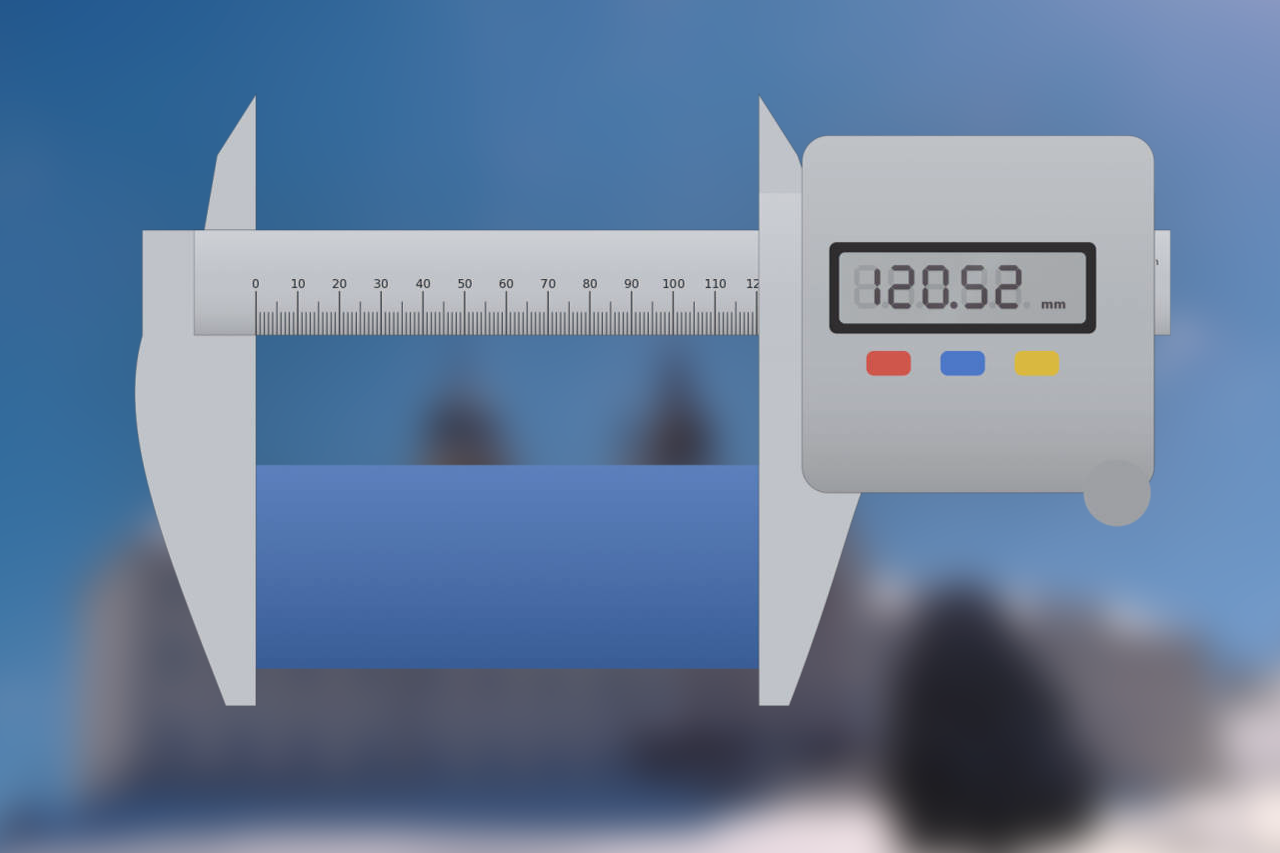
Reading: 120.52 mm
